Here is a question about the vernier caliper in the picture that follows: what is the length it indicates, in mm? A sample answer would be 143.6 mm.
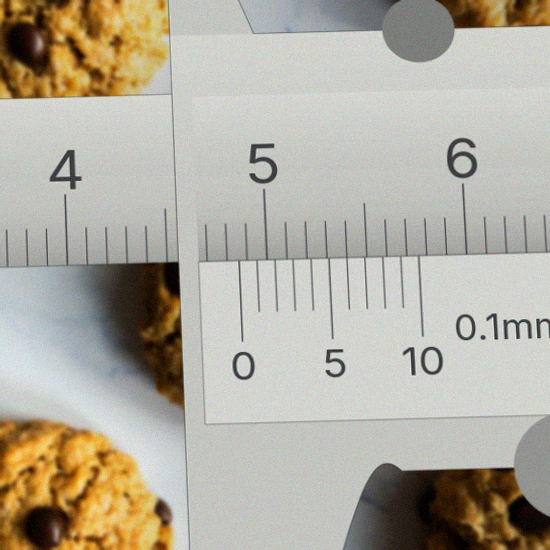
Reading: 48.6 mm
